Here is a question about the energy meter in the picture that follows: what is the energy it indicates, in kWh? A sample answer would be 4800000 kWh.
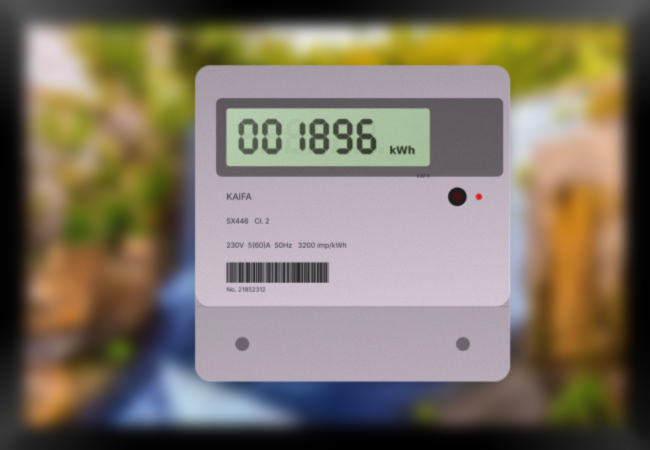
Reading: 1896 kWh
